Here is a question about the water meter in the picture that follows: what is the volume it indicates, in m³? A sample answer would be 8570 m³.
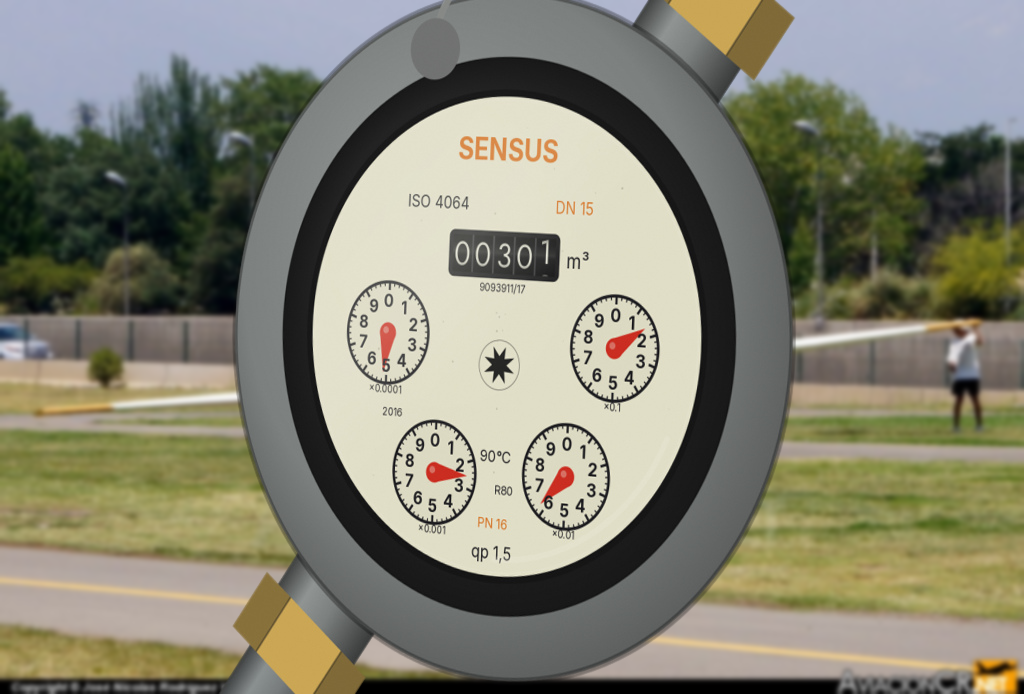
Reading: 301.1625 m³
